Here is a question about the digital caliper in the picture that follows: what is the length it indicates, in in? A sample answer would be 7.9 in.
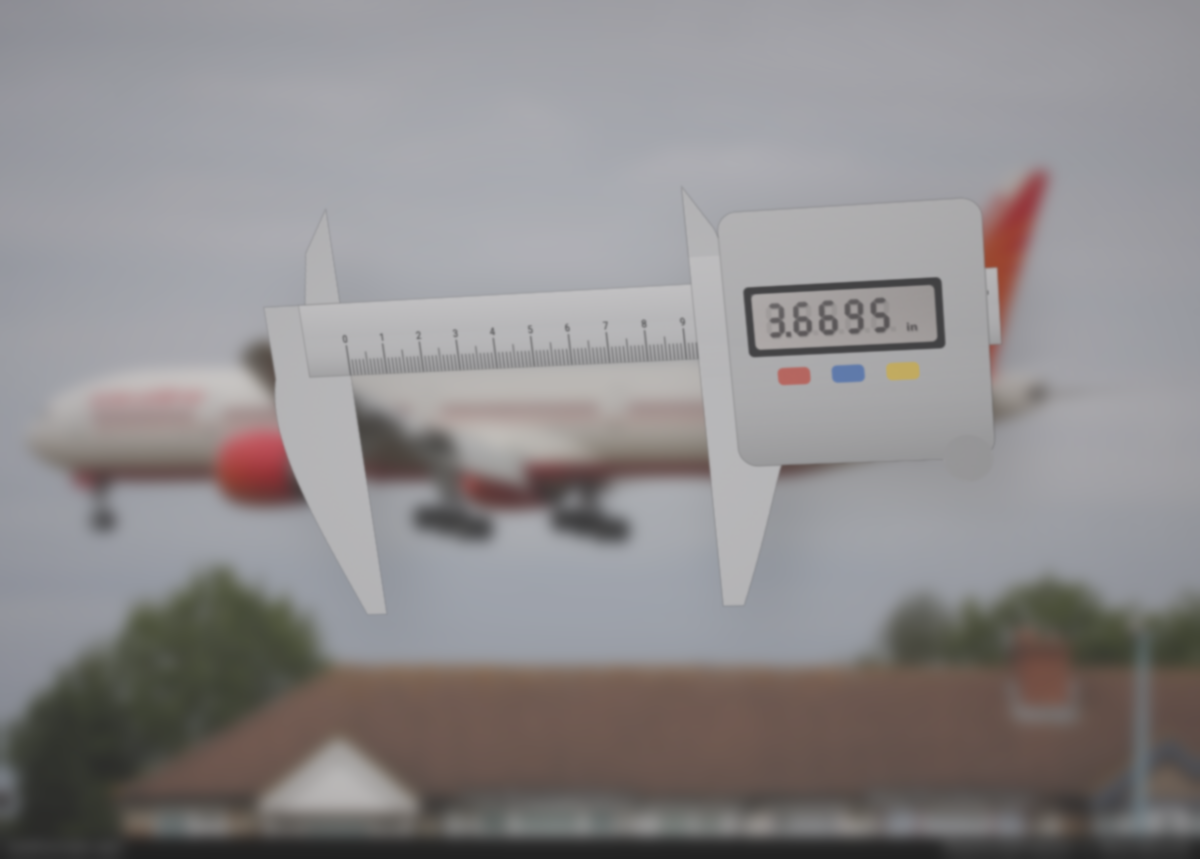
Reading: 3.6695 in
